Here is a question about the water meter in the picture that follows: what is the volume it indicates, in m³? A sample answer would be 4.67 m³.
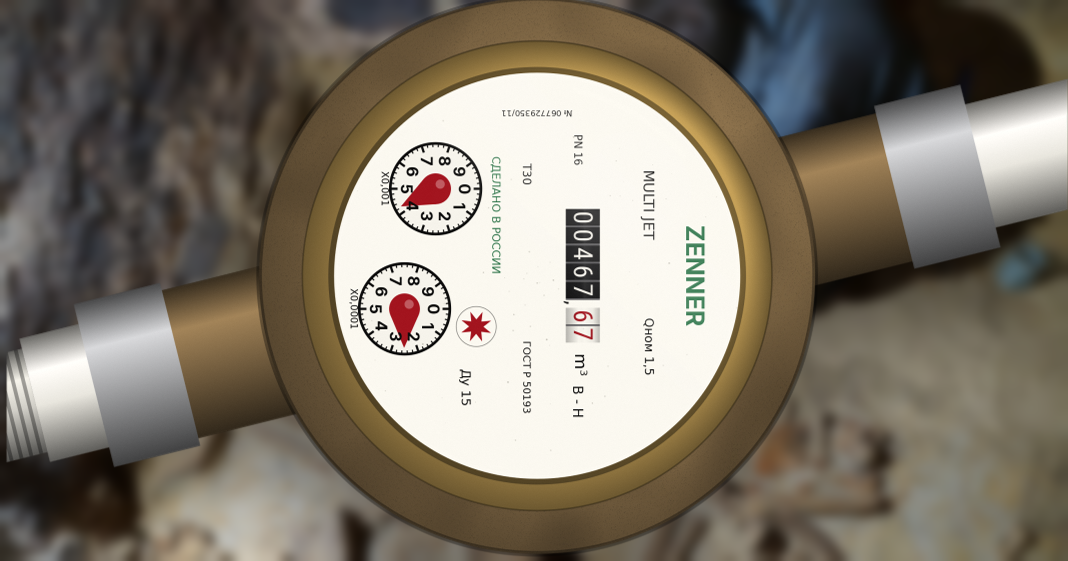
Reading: 467.6742 m³
